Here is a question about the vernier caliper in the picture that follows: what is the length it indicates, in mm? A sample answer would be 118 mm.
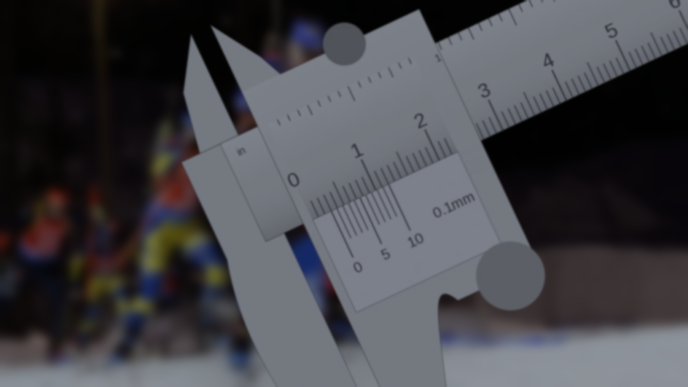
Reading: 3.0 mm
